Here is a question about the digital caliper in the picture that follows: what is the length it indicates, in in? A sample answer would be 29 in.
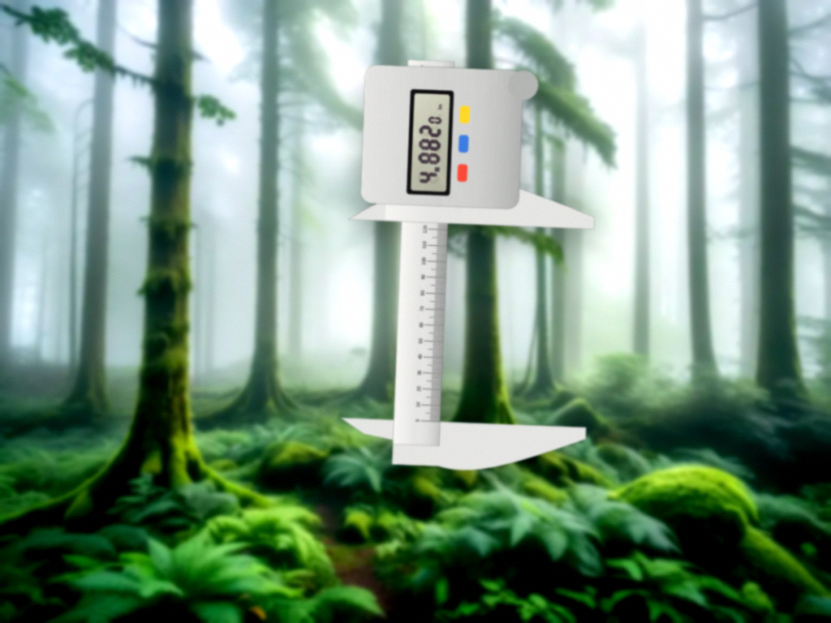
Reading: 4.8820 in
